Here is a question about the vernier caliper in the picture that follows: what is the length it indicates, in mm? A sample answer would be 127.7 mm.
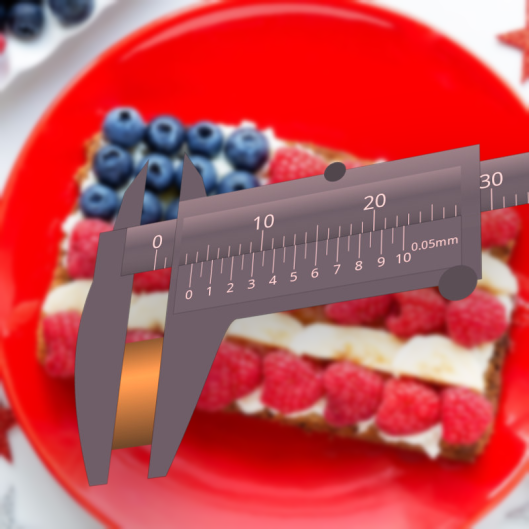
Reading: 3.6 mm
